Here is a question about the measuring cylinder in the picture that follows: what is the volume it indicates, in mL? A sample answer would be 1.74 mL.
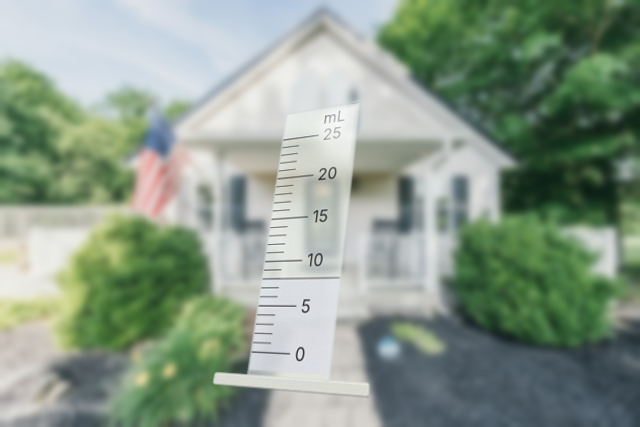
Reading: 8 mL
